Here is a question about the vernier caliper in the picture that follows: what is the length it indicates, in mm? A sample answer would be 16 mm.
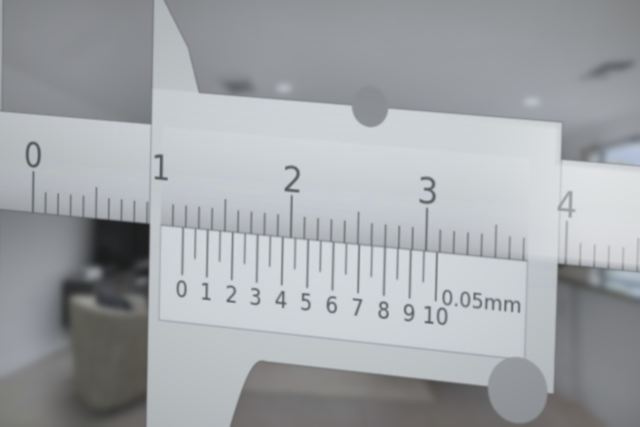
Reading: 11.8 mm
